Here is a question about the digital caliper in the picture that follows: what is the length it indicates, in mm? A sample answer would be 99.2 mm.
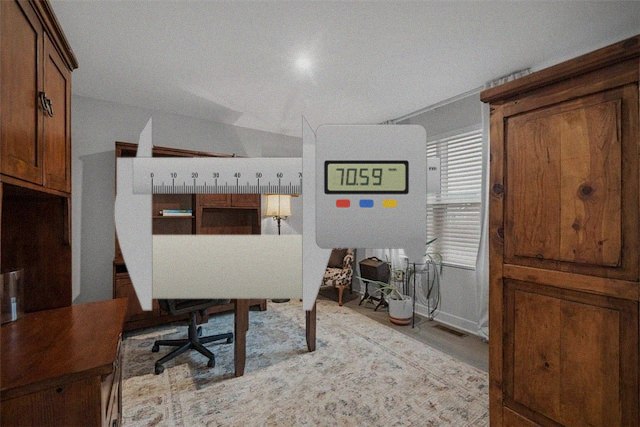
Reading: 70.59 mm
